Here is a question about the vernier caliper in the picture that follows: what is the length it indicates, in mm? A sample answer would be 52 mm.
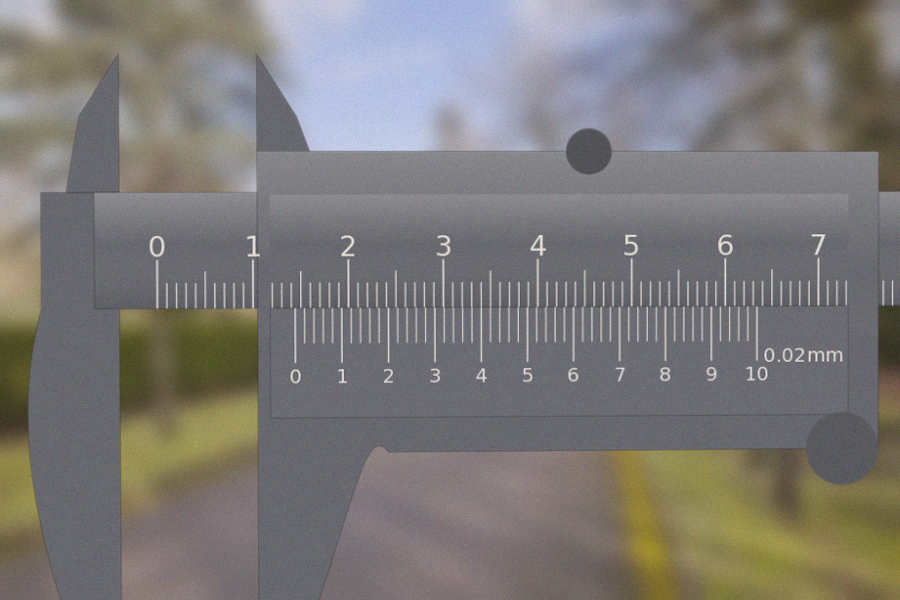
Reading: 14.4 mm
